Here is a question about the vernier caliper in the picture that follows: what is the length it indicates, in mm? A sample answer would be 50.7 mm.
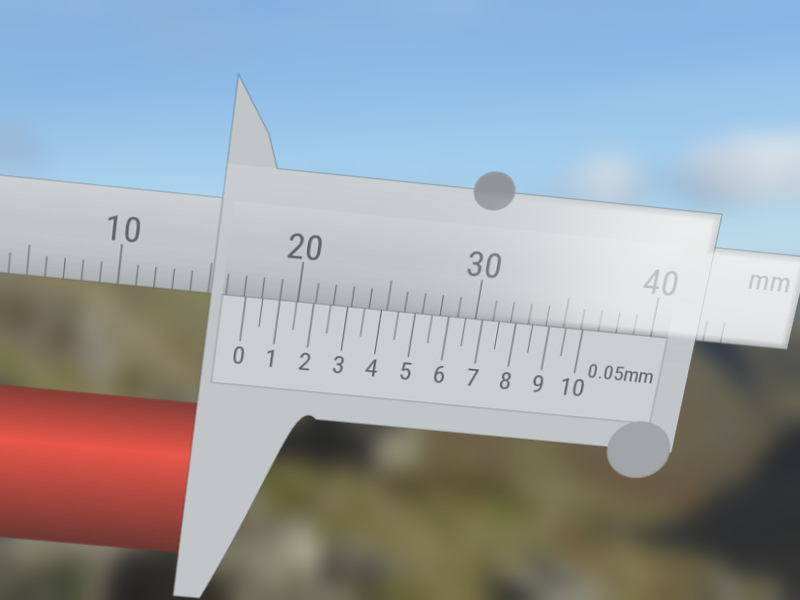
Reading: 17.1 mm
